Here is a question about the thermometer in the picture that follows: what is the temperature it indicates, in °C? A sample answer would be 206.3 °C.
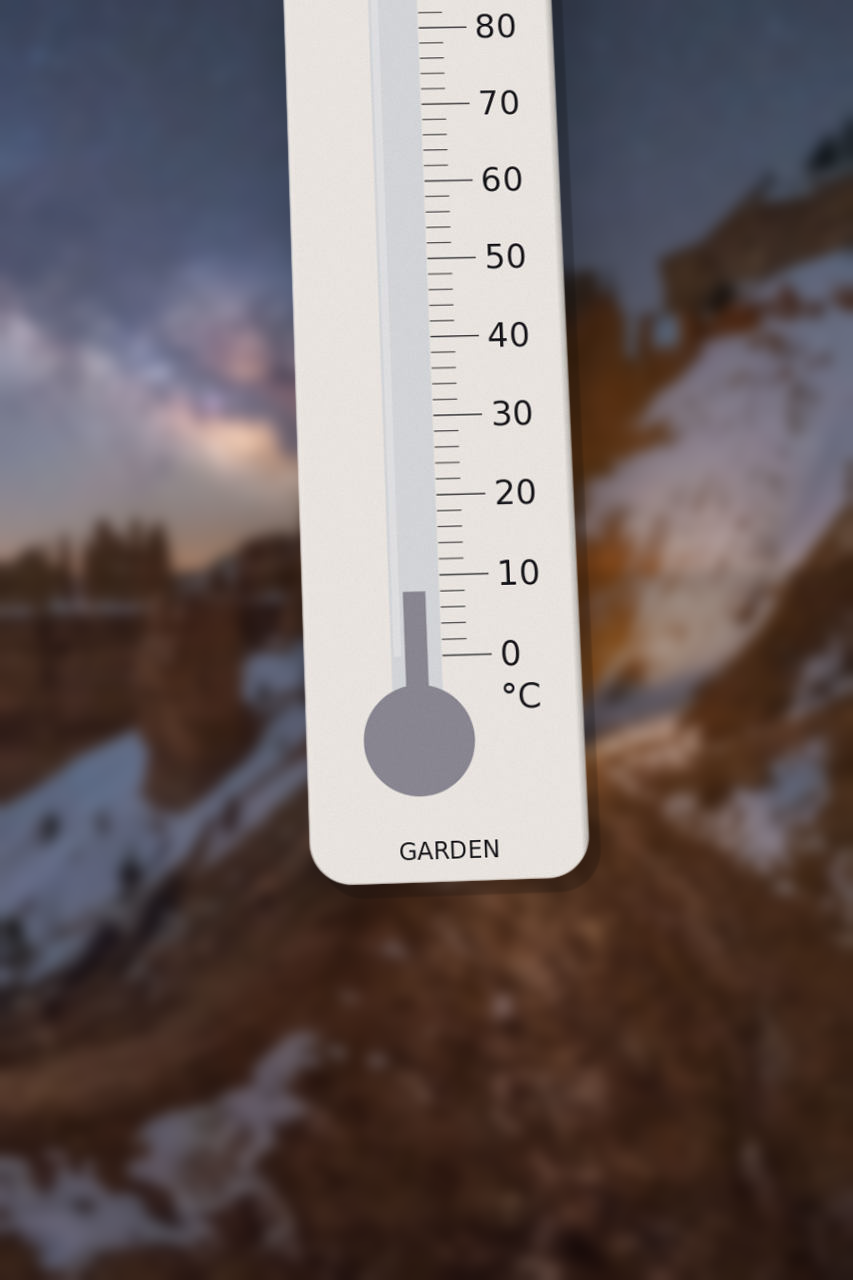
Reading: 8 °C
